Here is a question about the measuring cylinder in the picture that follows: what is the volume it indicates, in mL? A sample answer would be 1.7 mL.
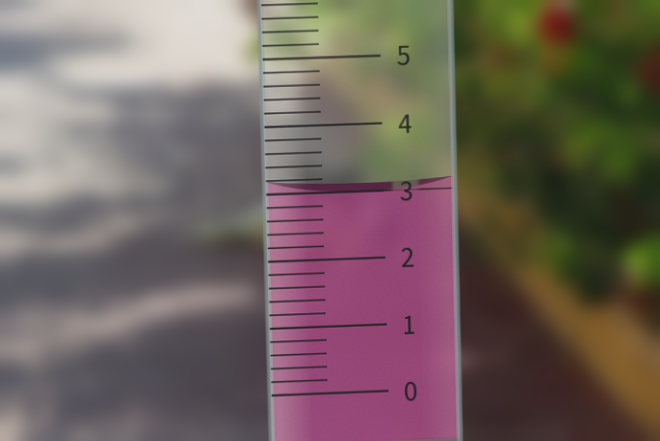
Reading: 3 mL
